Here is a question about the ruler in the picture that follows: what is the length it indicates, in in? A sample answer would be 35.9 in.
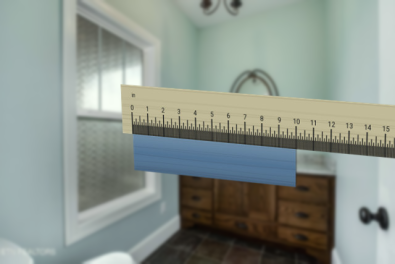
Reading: 10 in
